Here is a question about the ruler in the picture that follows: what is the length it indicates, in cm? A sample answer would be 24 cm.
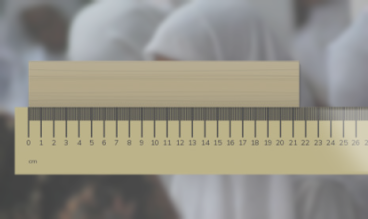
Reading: 21.5 cm
